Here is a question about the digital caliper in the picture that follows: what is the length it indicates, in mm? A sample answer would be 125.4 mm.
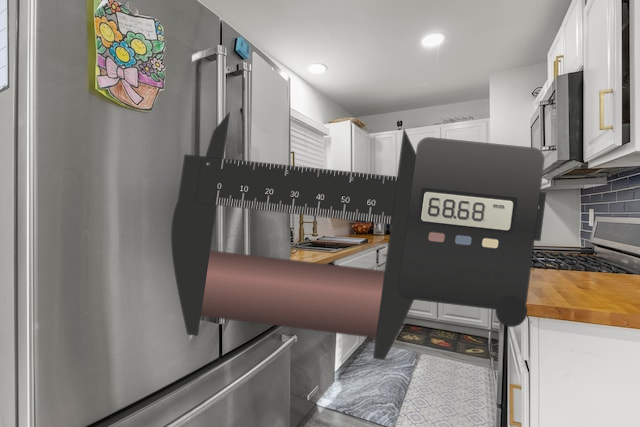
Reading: 68.68 mm
